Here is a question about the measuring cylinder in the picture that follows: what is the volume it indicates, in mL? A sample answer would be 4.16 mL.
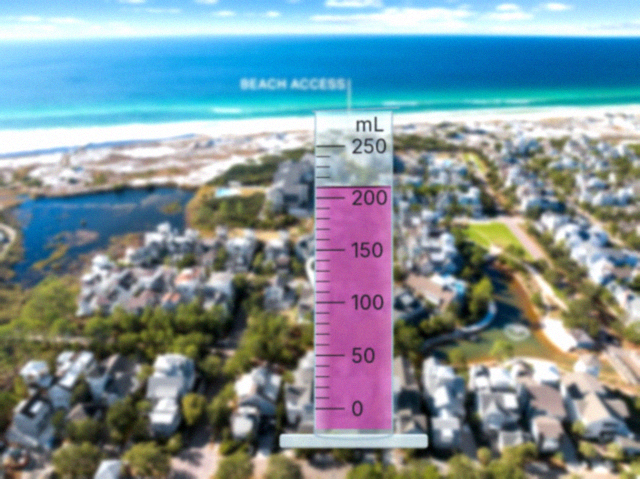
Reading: 210 mL
